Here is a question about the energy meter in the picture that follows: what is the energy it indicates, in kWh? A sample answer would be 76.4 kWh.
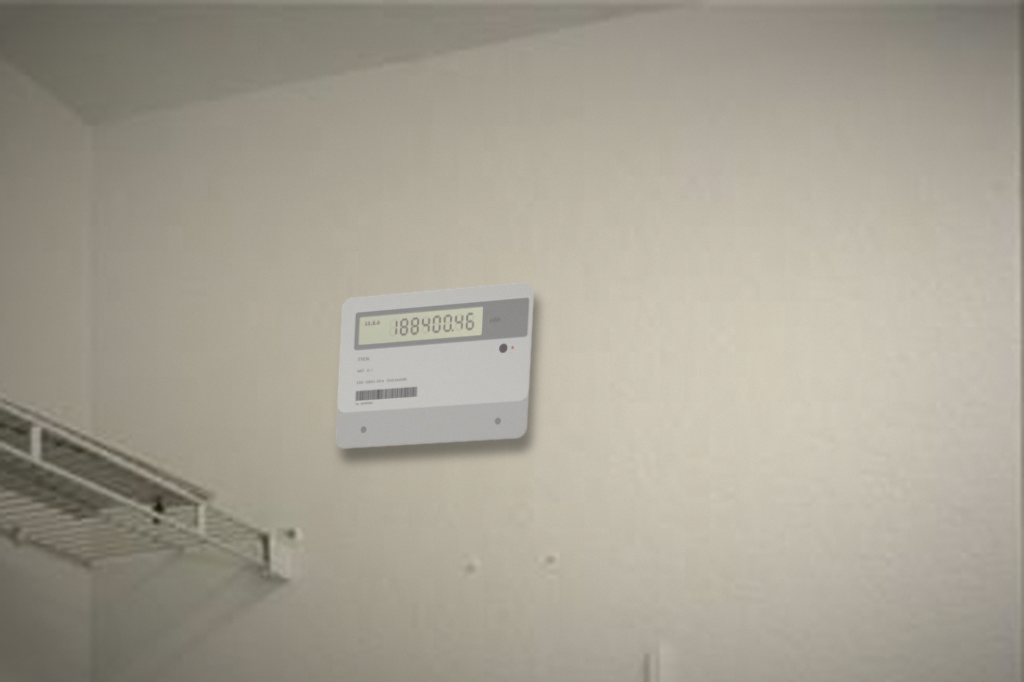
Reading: 188400.46 kWh
